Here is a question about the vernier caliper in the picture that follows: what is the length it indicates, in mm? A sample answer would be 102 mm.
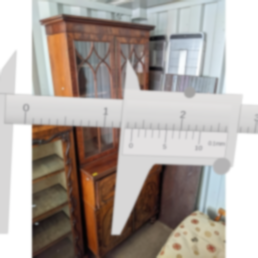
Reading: 13.6 mm
